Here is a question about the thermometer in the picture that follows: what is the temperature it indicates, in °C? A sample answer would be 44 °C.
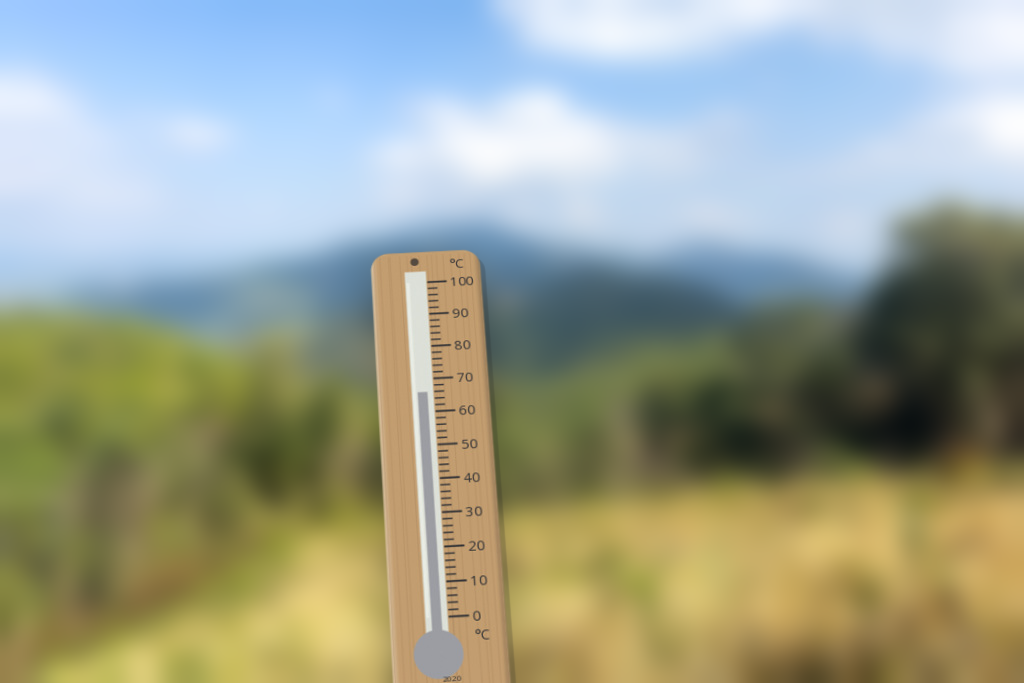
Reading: 66 °C
